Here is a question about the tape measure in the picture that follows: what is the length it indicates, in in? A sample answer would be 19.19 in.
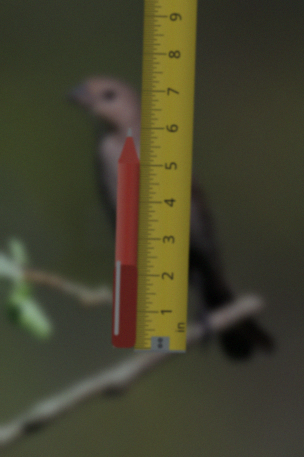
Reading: 6 in
